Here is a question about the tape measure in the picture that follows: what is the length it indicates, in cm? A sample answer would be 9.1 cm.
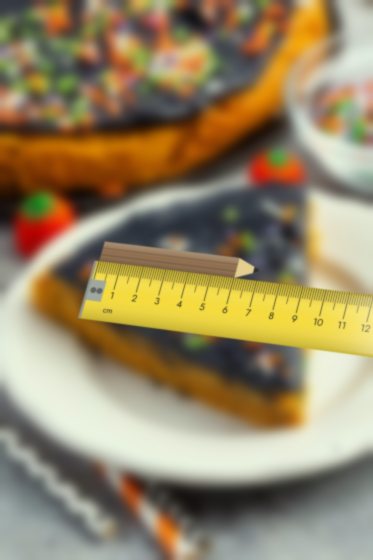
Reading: 7 cm
